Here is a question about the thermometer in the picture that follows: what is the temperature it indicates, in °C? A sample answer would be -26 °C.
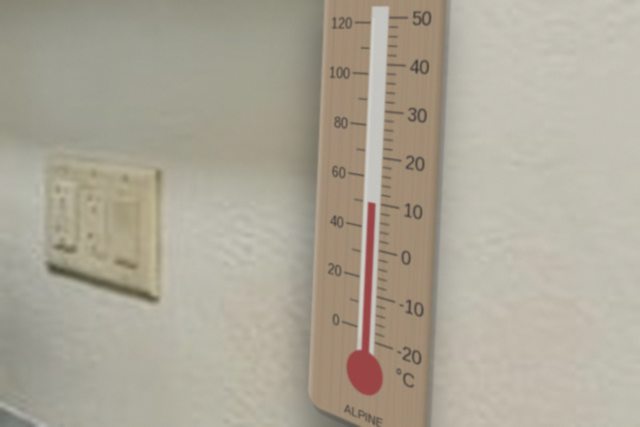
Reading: 10 °C
